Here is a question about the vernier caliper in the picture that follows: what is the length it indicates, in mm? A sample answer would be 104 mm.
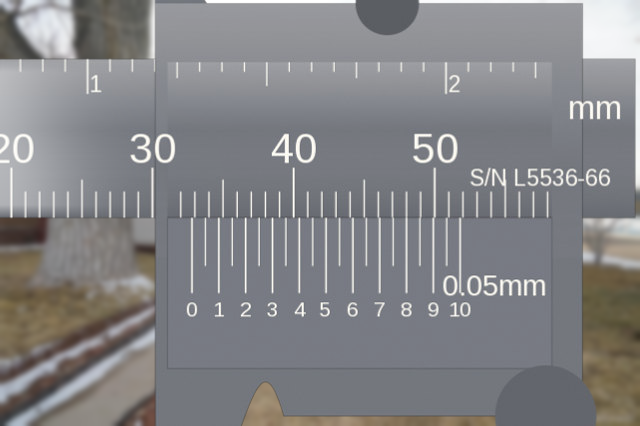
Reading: 32.8 mm
